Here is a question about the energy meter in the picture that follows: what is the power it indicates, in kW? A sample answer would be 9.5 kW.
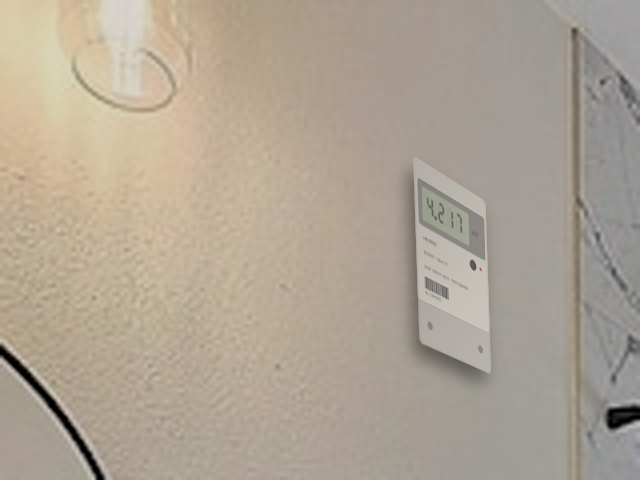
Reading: 4.217 kW
